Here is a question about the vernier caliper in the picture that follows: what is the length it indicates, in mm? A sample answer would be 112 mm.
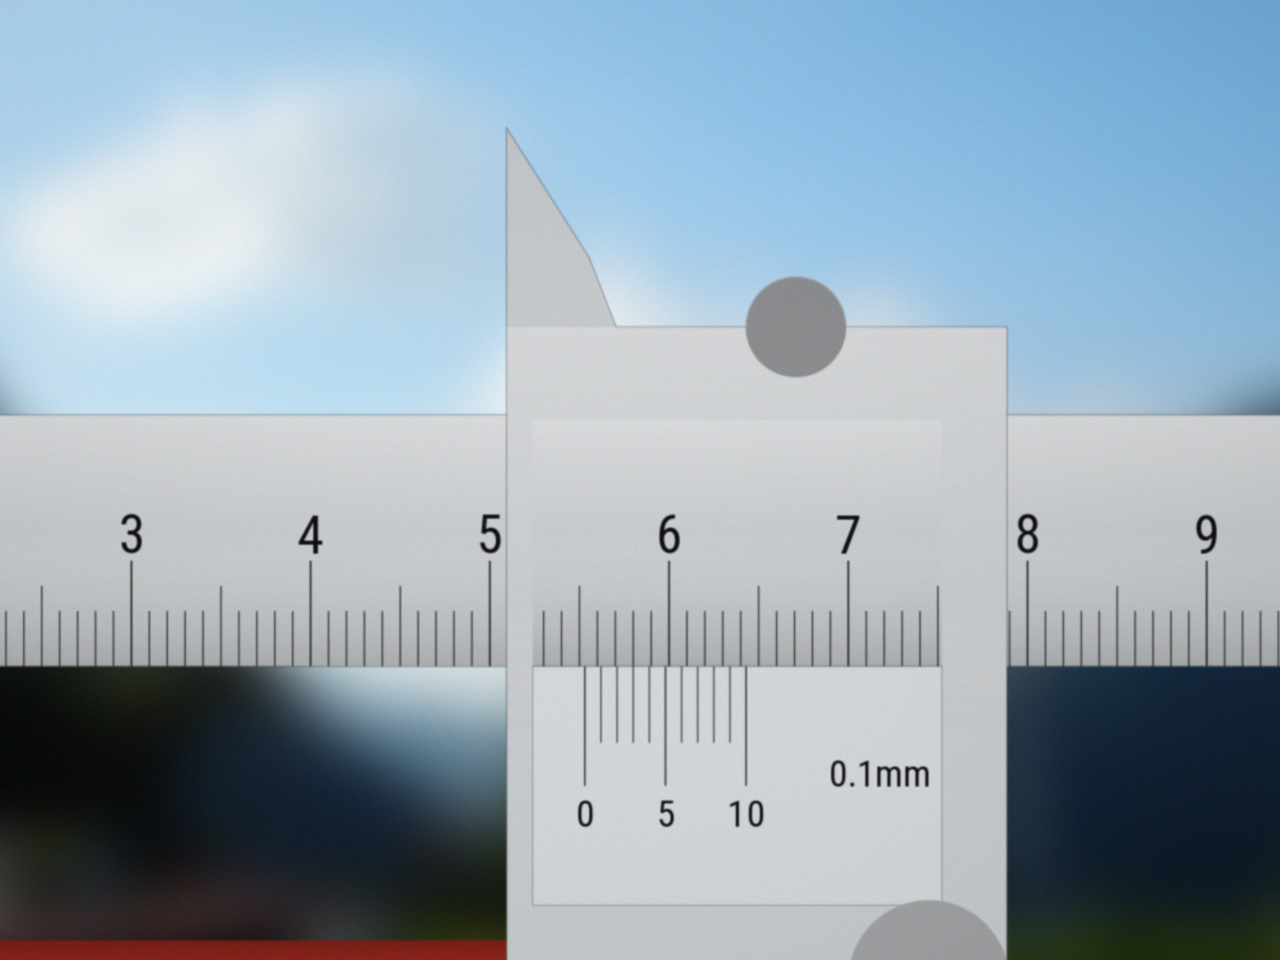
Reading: 55.3 mm
